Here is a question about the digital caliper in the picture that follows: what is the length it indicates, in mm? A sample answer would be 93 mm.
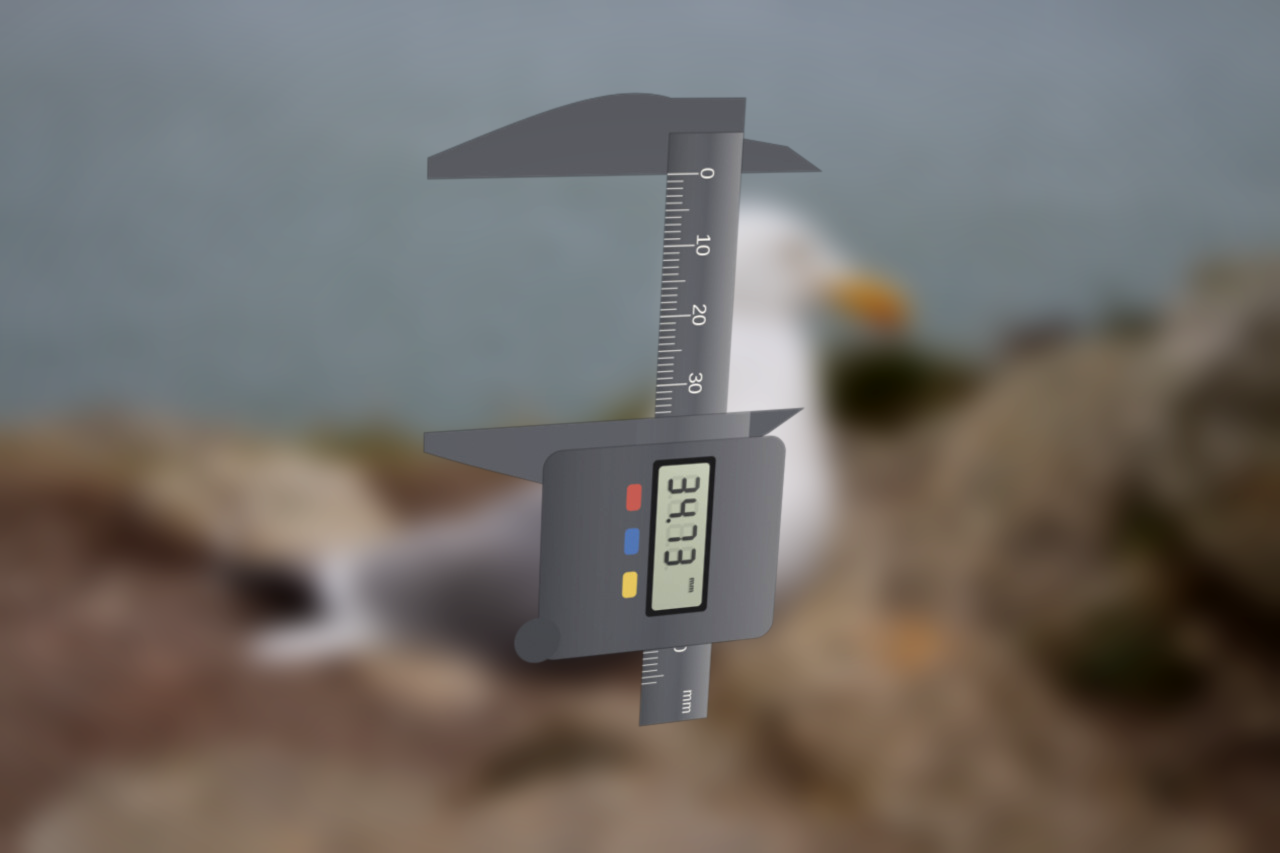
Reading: 34.73 mm
